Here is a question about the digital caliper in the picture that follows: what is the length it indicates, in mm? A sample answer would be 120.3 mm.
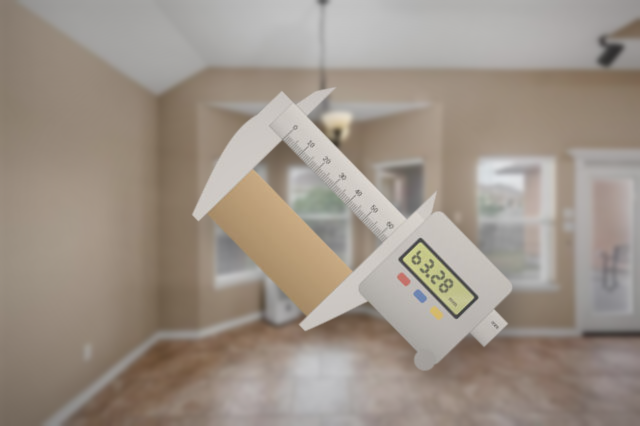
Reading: 63.28 mm
